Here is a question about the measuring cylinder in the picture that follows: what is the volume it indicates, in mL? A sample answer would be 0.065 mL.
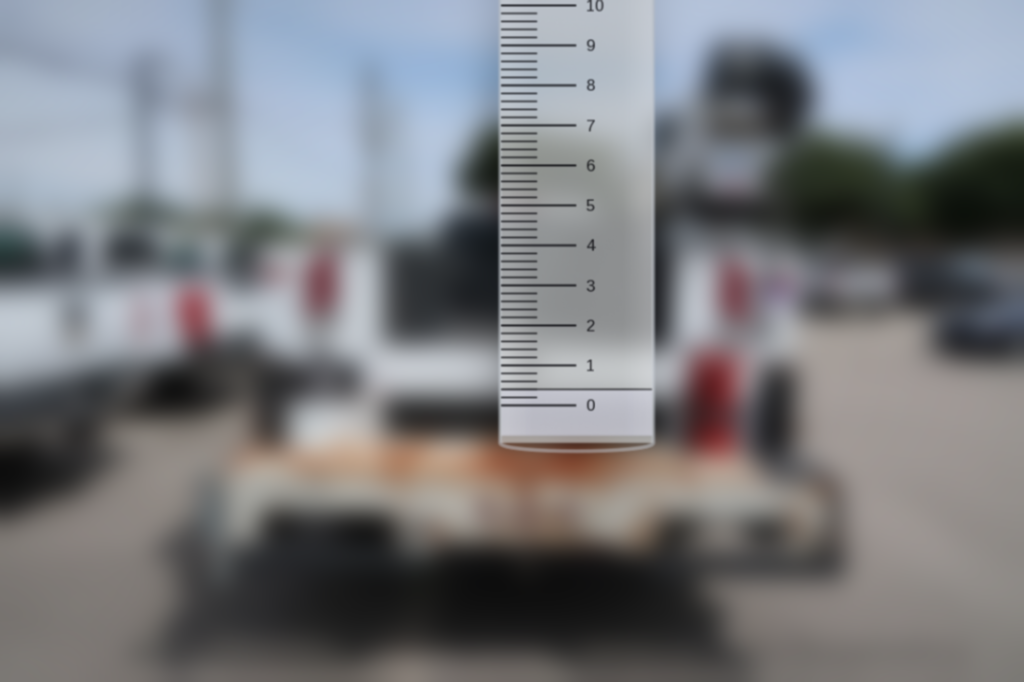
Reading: 0.4 mL
